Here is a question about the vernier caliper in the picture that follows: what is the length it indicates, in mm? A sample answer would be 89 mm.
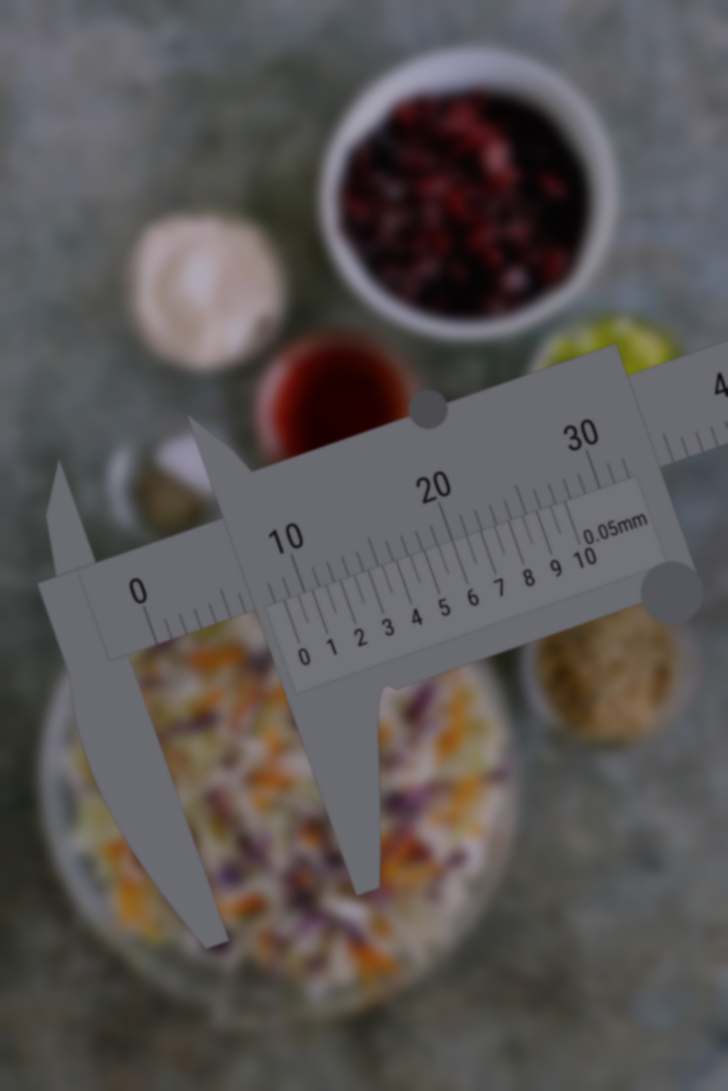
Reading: 8.6 mm
